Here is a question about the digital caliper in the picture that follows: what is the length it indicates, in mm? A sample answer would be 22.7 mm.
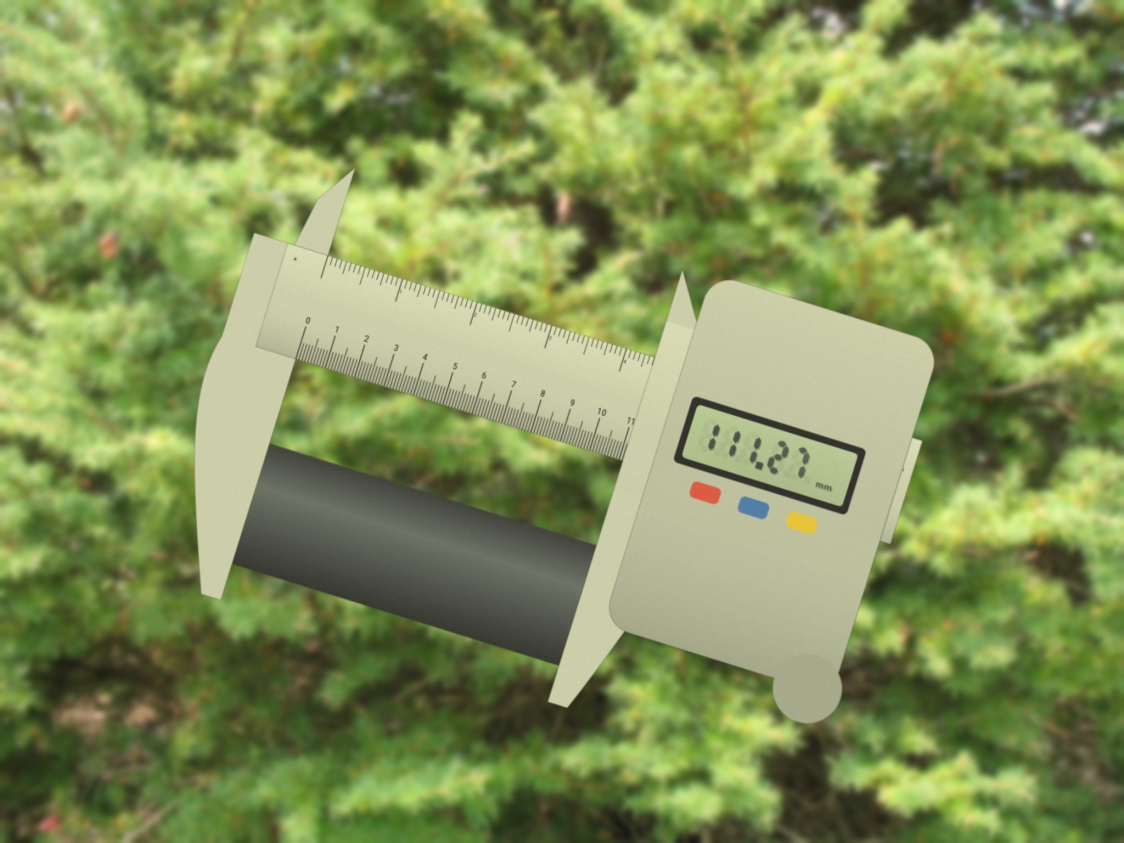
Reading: 111.27 mm
